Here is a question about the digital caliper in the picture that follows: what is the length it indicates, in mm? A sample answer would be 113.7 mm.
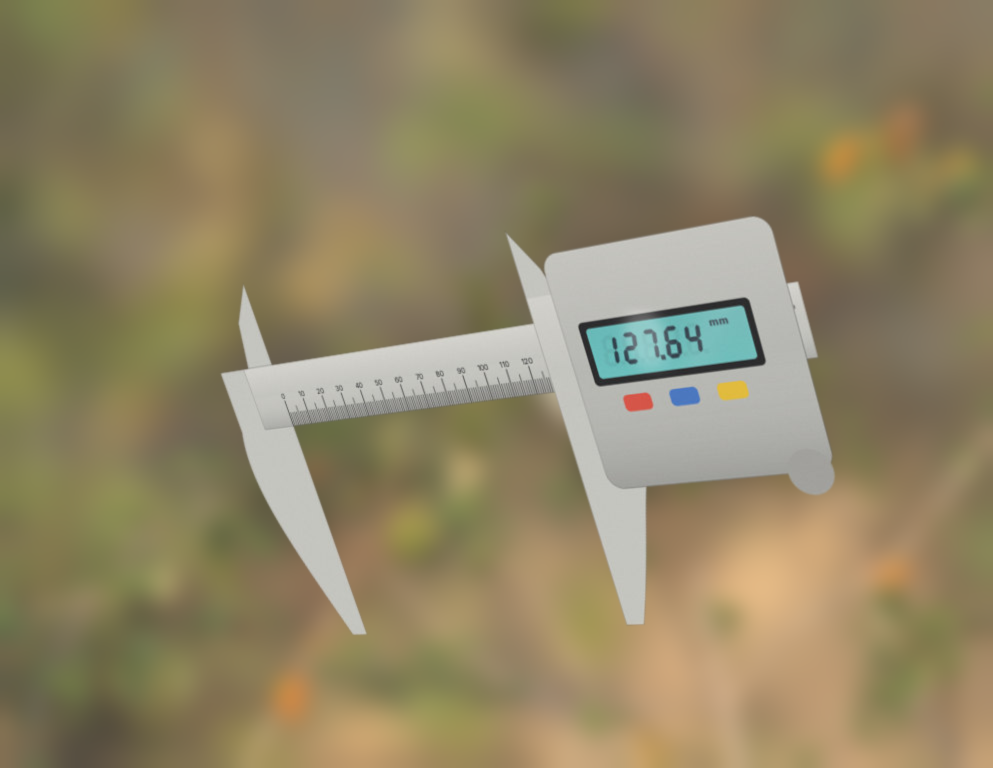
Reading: 127.64 mm
